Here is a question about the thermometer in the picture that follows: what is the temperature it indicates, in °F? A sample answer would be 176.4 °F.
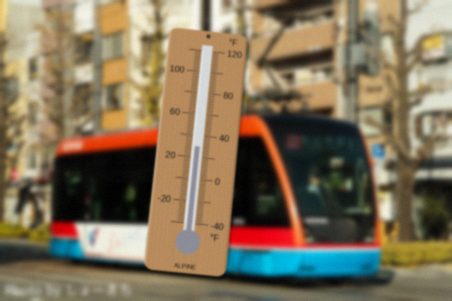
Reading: 30 °F
